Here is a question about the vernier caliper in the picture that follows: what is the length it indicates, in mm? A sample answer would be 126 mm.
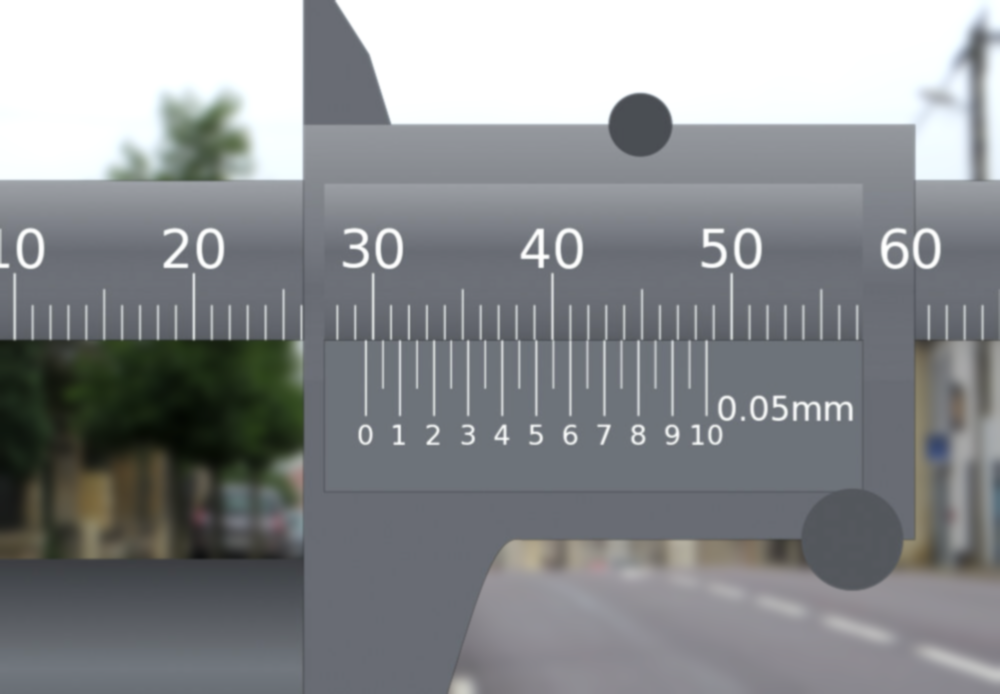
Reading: 29.6 mm
